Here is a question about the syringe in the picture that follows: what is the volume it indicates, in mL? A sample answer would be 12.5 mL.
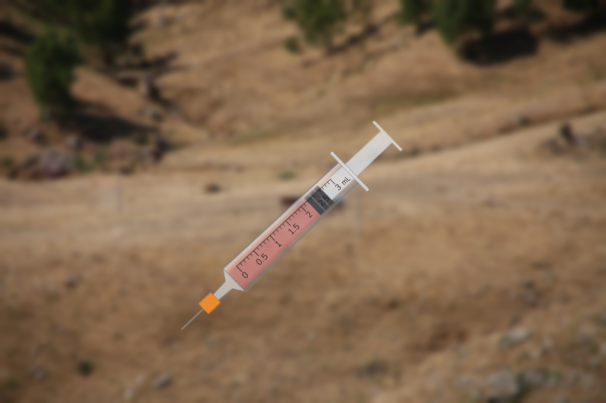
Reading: 2.2 mL
